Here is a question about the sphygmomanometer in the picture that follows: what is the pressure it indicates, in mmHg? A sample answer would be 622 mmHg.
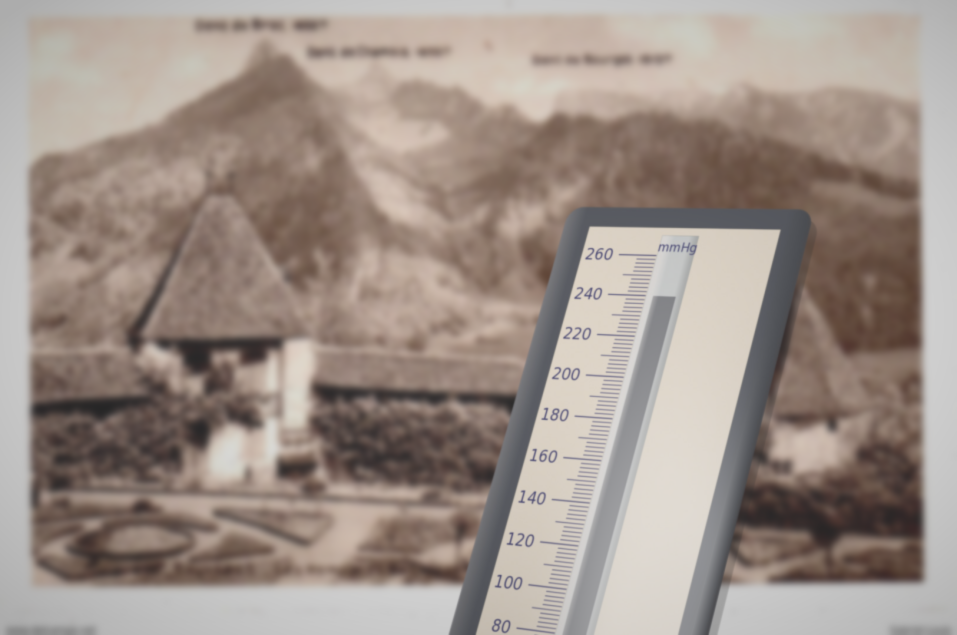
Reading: 240 mmHg
